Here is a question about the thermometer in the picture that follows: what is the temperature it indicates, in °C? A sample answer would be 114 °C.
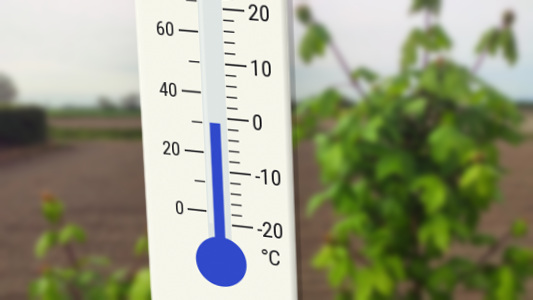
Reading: -1 °C
